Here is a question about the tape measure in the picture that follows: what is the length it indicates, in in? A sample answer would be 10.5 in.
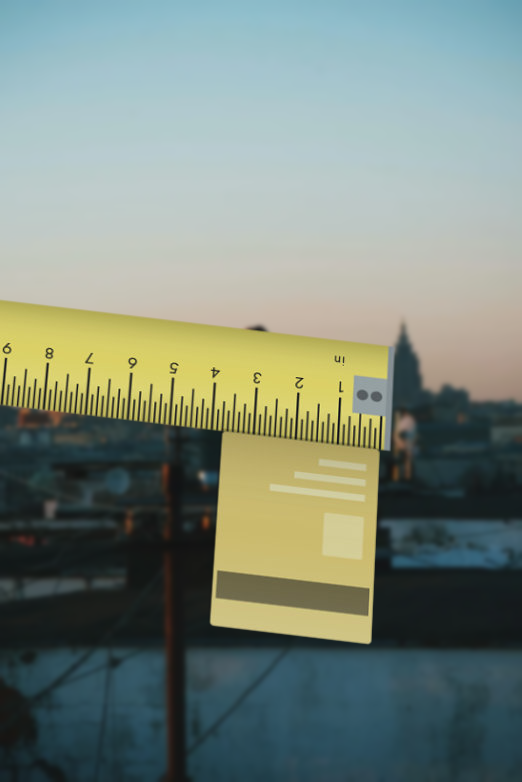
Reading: 3.75 in
